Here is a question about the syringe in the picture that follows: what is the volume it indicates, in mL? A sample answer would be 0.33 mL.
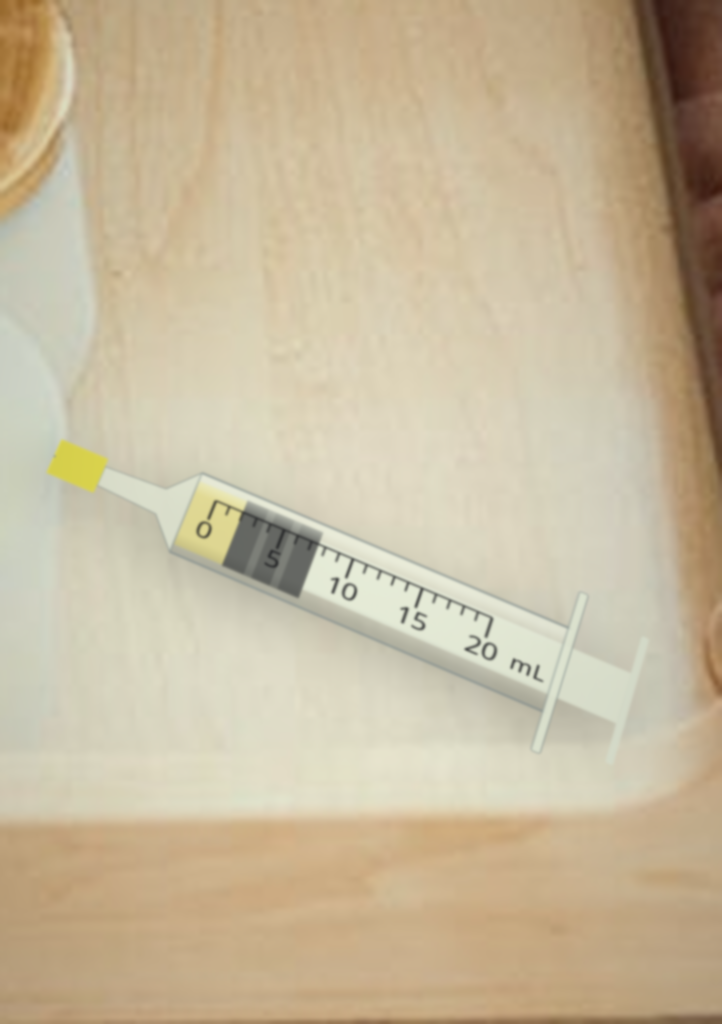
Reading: 2 mL
